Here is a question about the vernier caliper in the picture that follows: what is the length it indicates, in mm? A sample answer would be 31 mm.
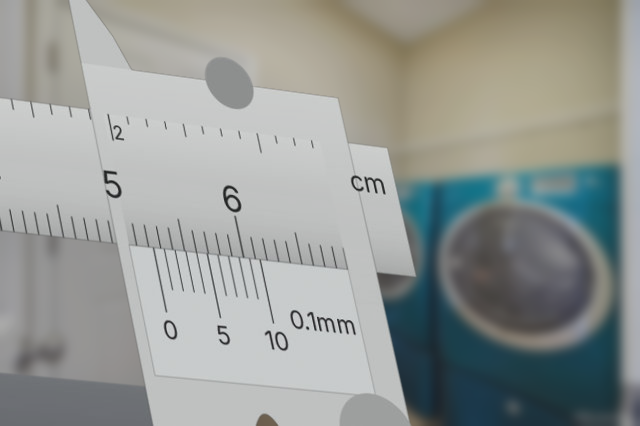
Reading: 52.4 mm
